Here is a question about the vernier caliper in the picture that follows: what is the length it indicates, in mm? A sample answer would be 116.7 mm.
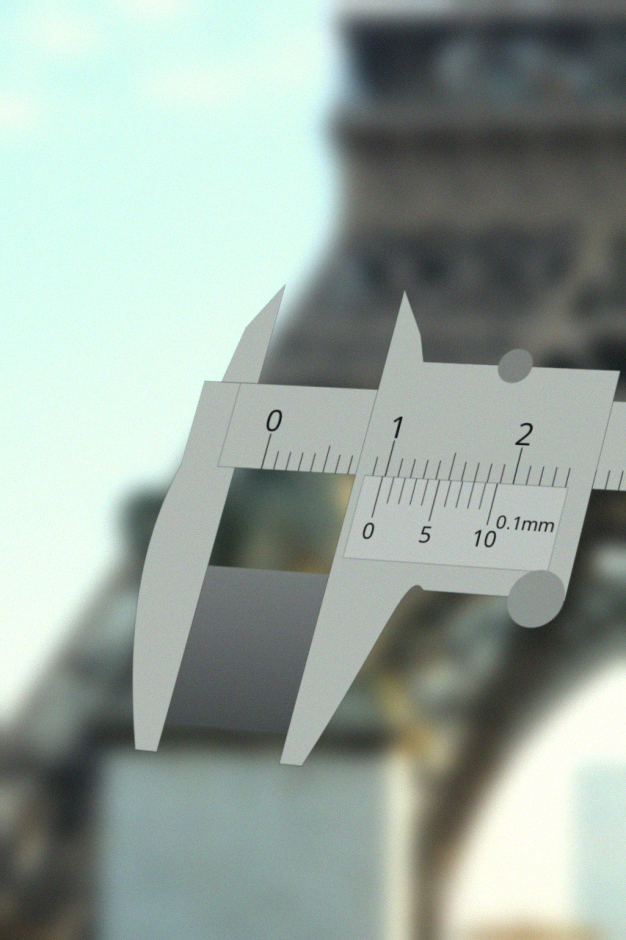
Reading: 9.8 mm
